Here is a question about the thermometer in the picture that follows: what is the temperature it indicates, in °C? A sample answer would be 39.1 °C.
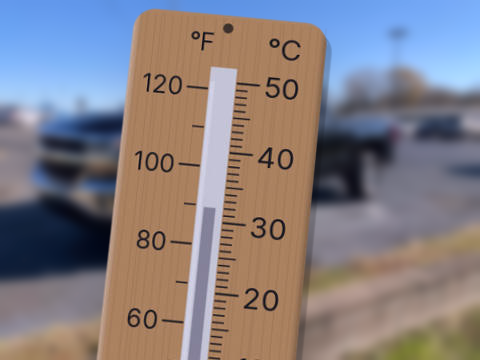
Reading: 32 °C
